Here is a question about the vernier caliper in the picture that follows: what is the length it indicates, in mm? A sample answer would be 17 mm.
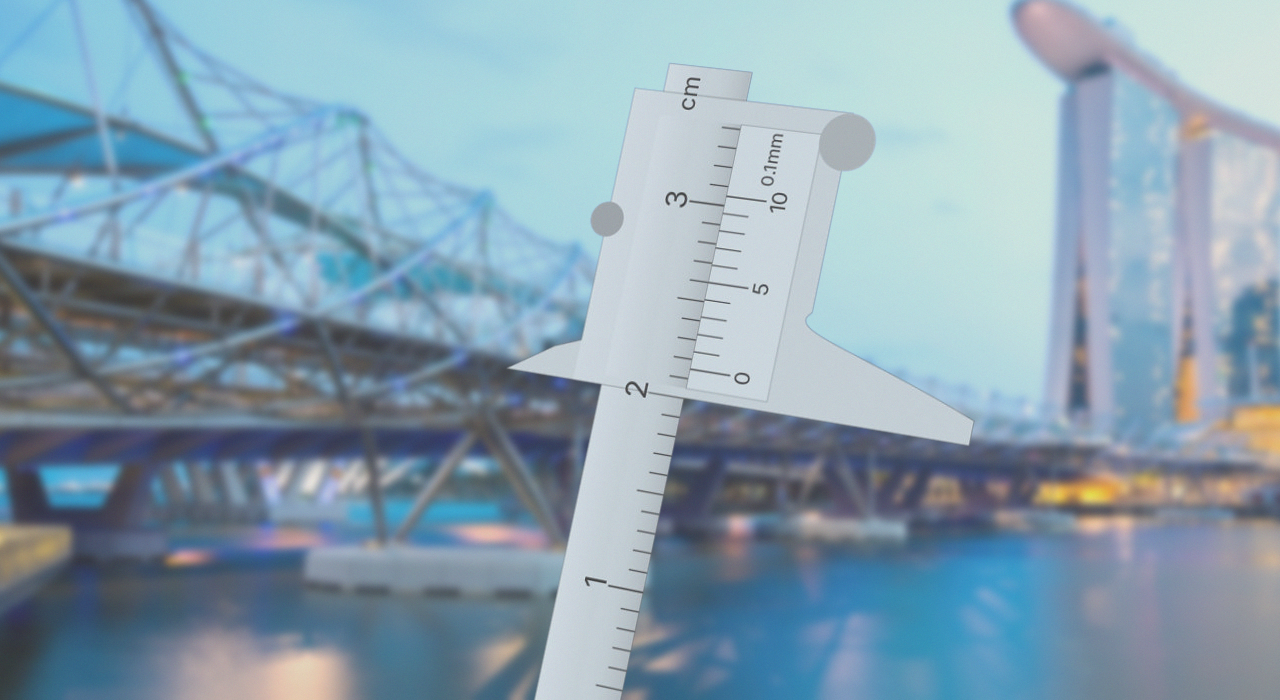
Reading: 21.5 mm
